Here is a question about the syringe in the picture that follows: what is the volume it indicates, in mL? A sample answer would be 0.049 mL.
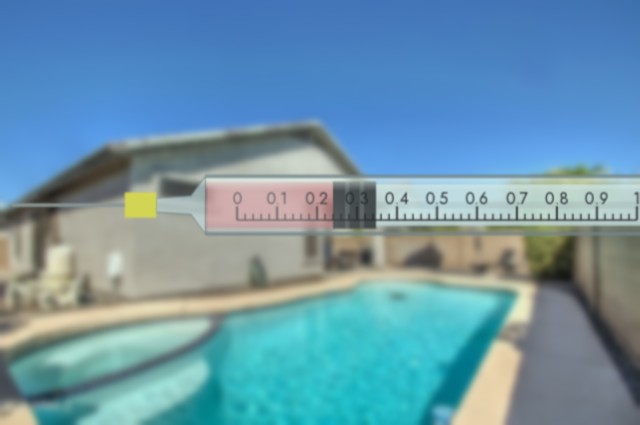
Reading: 0.24 mL
